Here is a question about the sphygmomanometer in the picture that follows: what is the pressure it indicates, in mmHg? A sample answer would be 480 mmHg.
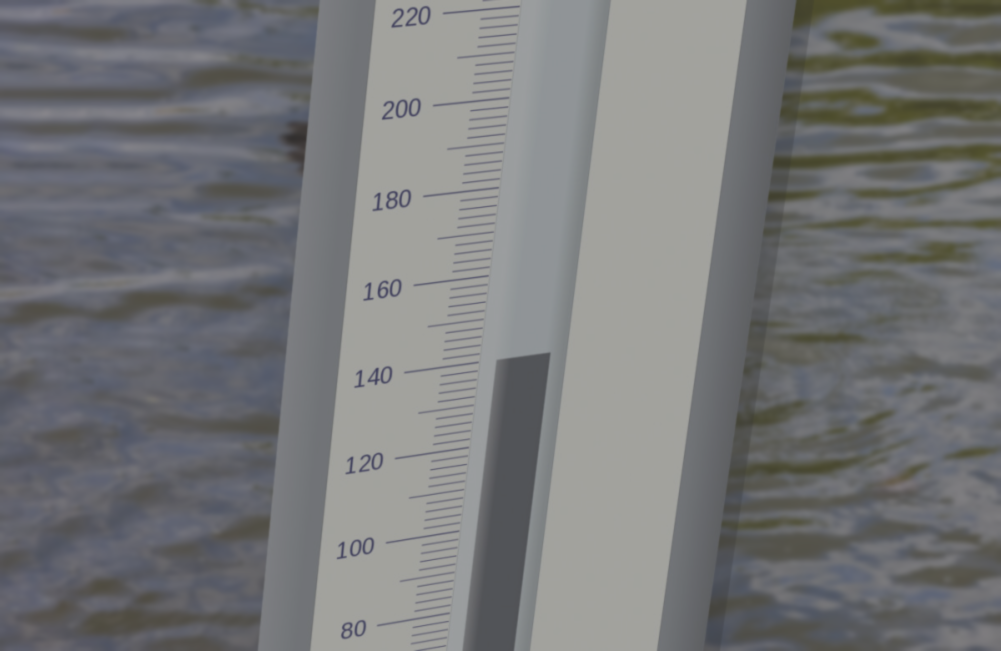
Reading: 140 mmHg
